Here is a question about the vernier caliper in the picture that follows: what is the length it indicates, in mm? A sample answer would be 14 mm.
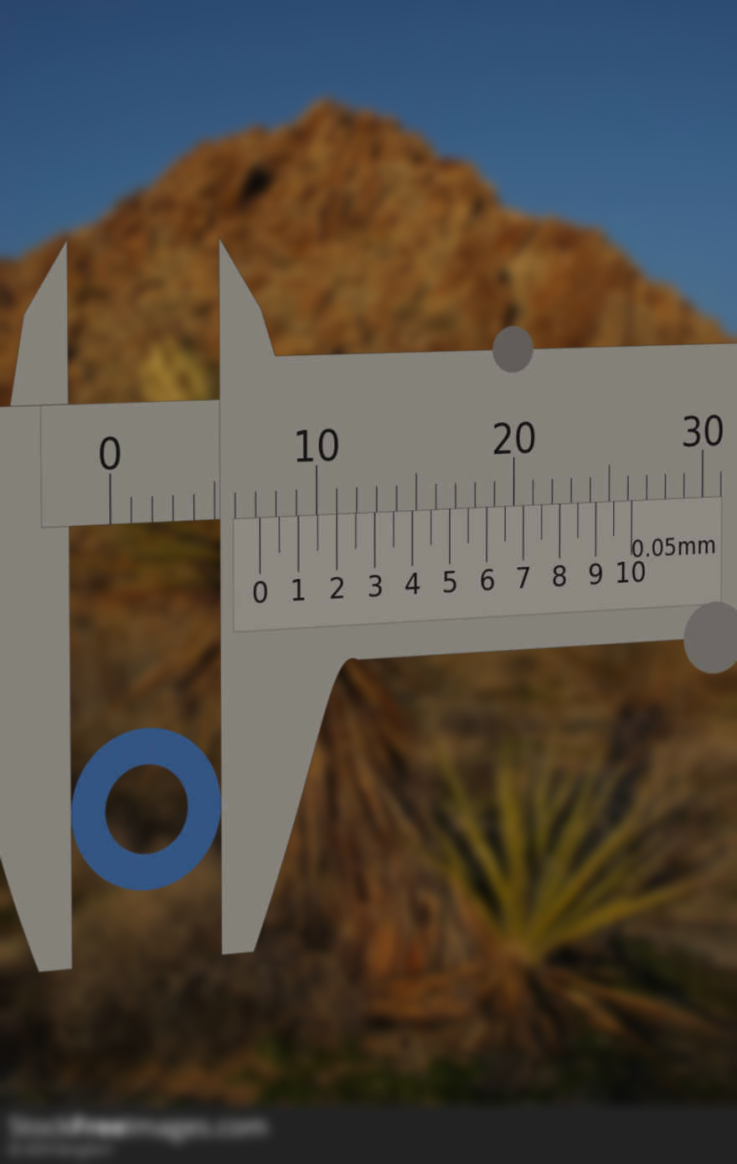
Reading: 7.2 mm
